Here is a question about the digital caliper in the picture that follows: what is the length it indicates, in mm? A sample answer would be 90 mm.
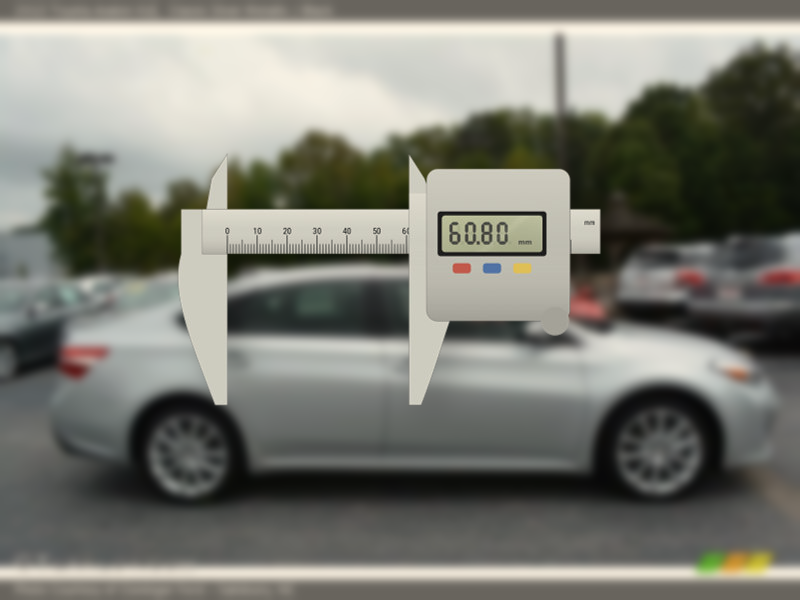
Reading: 60.80 mm
